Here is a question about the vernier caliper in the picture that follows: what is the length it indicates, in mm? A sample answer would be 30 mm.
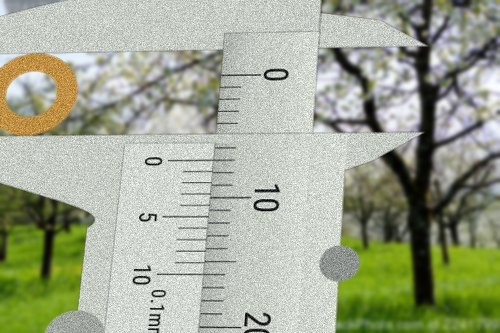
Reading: 7.0 mm
